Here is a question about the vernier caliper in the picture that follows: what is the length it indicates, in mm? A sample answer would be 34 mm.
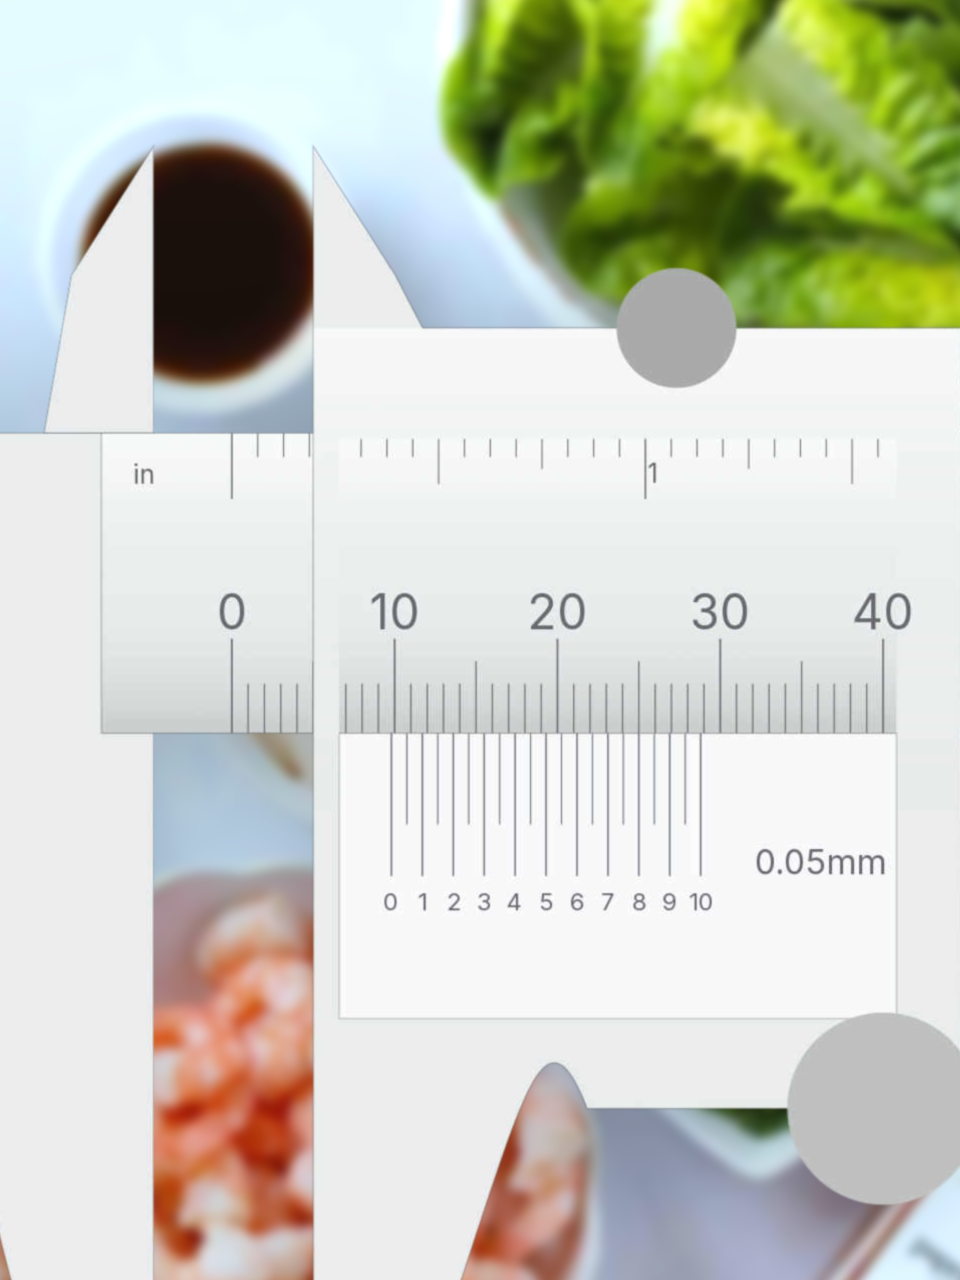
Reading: 9.8 mm
